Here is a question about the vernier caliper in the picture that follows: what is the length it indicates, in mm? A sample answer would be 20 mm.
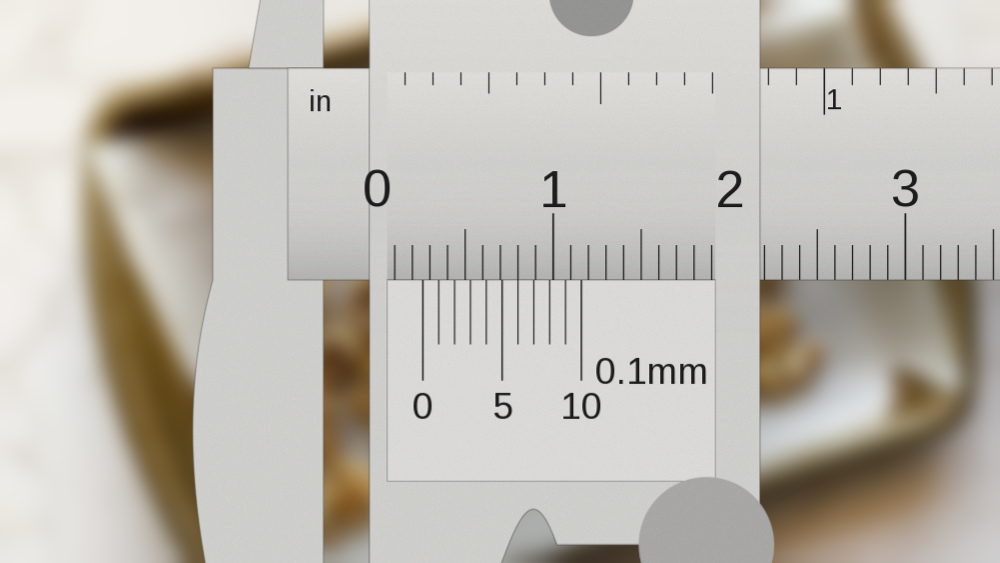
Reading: 2.6 mm
